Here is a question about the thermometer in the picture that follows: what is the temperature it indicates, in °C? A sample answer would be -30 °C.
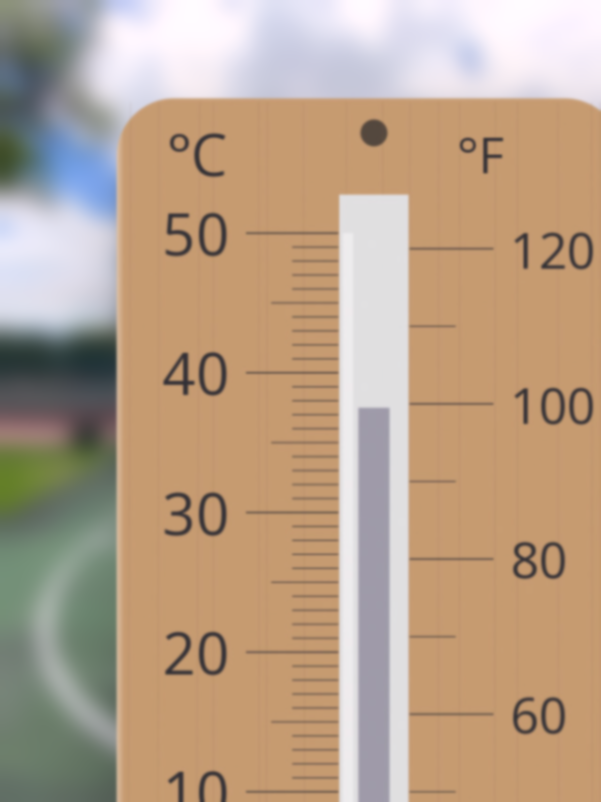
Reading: 37.5 °C
